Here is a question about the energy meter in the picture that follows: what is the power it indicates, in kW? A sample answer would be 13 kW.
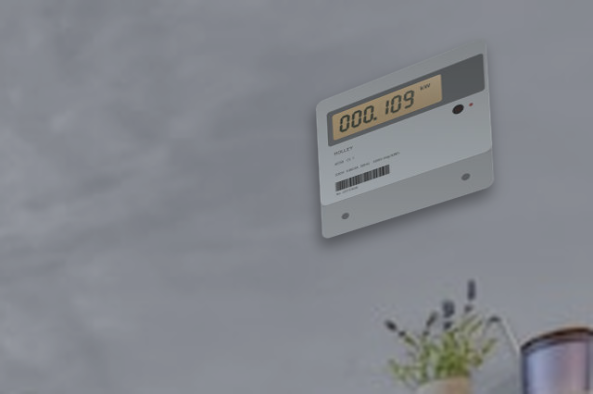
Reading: 0.109 kW
